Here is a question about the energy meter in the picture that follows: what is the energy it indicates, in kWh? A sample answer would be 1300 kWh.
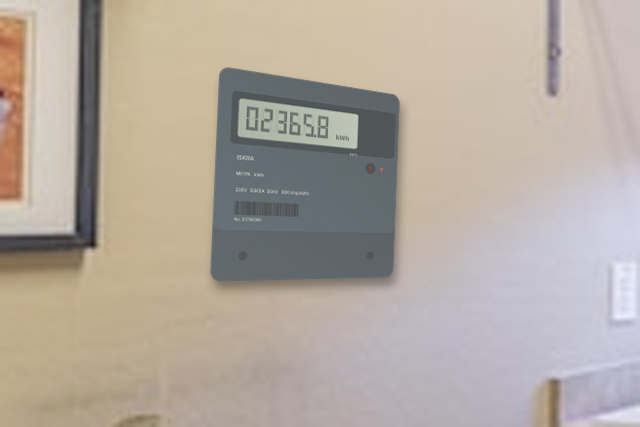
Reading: 2365.8 kWh
